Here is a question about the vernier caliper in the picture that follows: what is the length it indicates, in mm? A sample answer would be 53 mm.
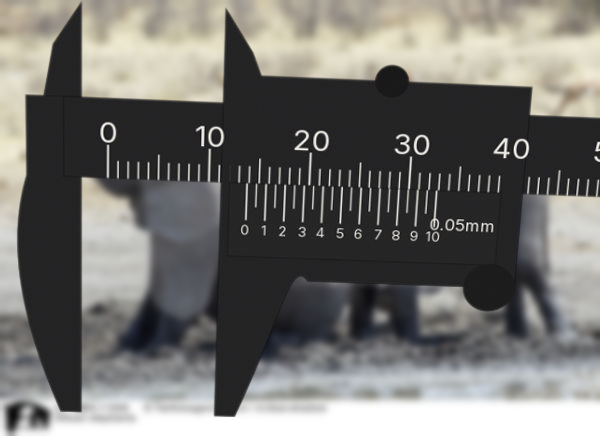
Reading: 13.8 mm
